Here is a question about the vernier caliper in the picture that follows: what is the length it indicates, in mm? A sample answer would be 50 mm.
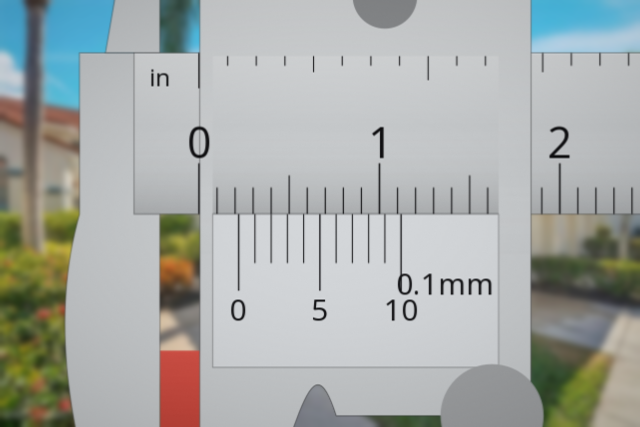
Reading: 2.2 mm
